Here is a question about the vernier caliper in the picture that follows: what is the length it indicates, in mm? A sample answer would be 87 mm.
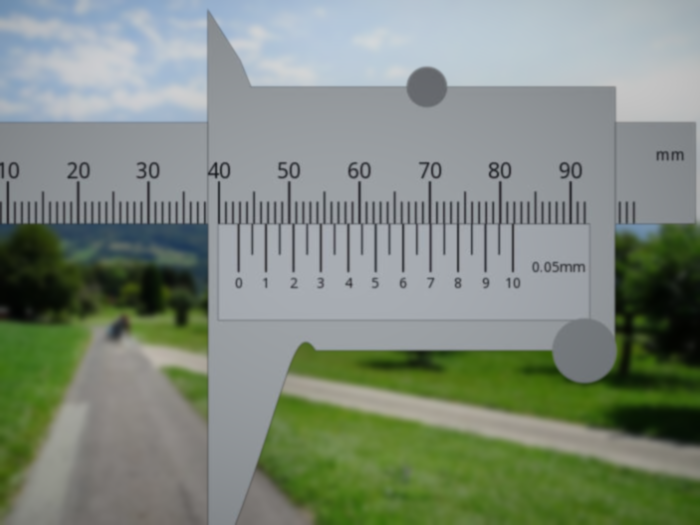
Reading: 42.8 mm
